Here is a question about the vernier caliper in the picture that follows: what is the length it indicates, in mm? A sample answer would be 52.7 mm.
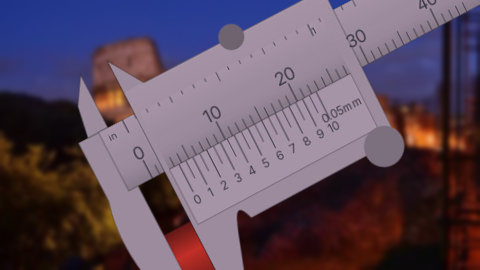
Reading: 3.6 mm
